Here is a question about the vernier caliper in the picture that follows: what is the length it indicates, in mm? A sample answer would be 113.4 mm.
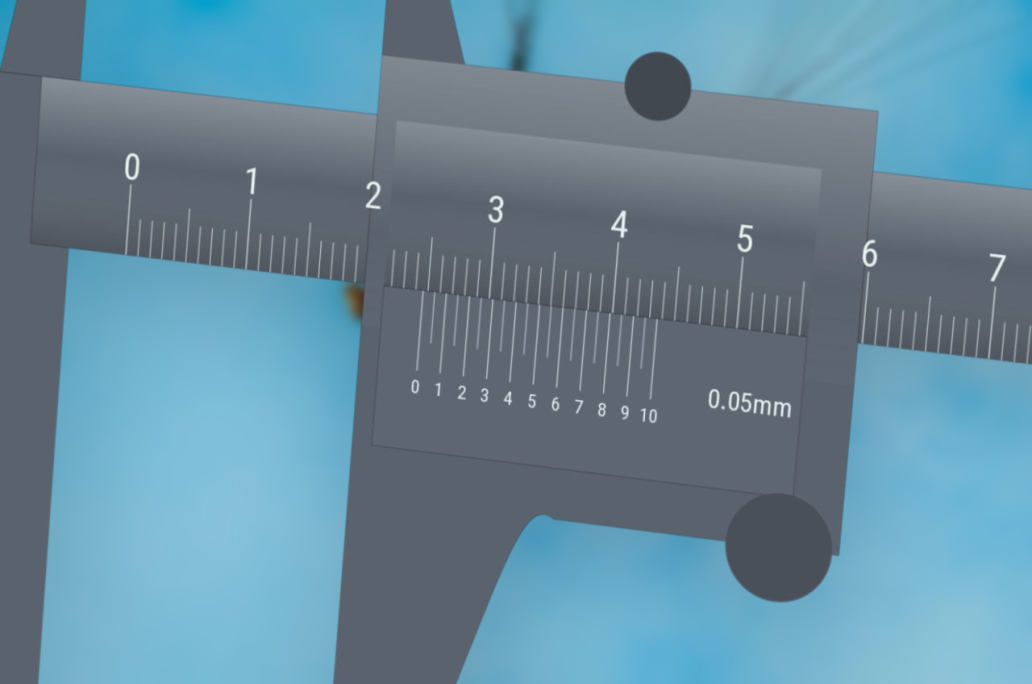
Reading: 24.6 mm
